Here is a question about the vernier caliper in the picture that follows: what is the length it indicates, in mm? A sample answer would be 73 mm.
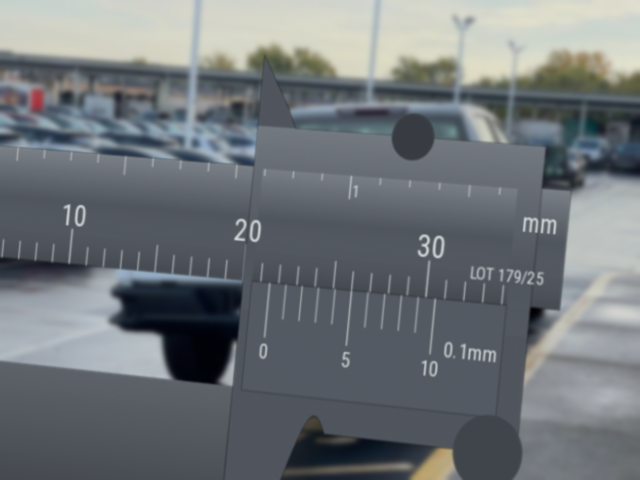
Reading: 21.5 mm
